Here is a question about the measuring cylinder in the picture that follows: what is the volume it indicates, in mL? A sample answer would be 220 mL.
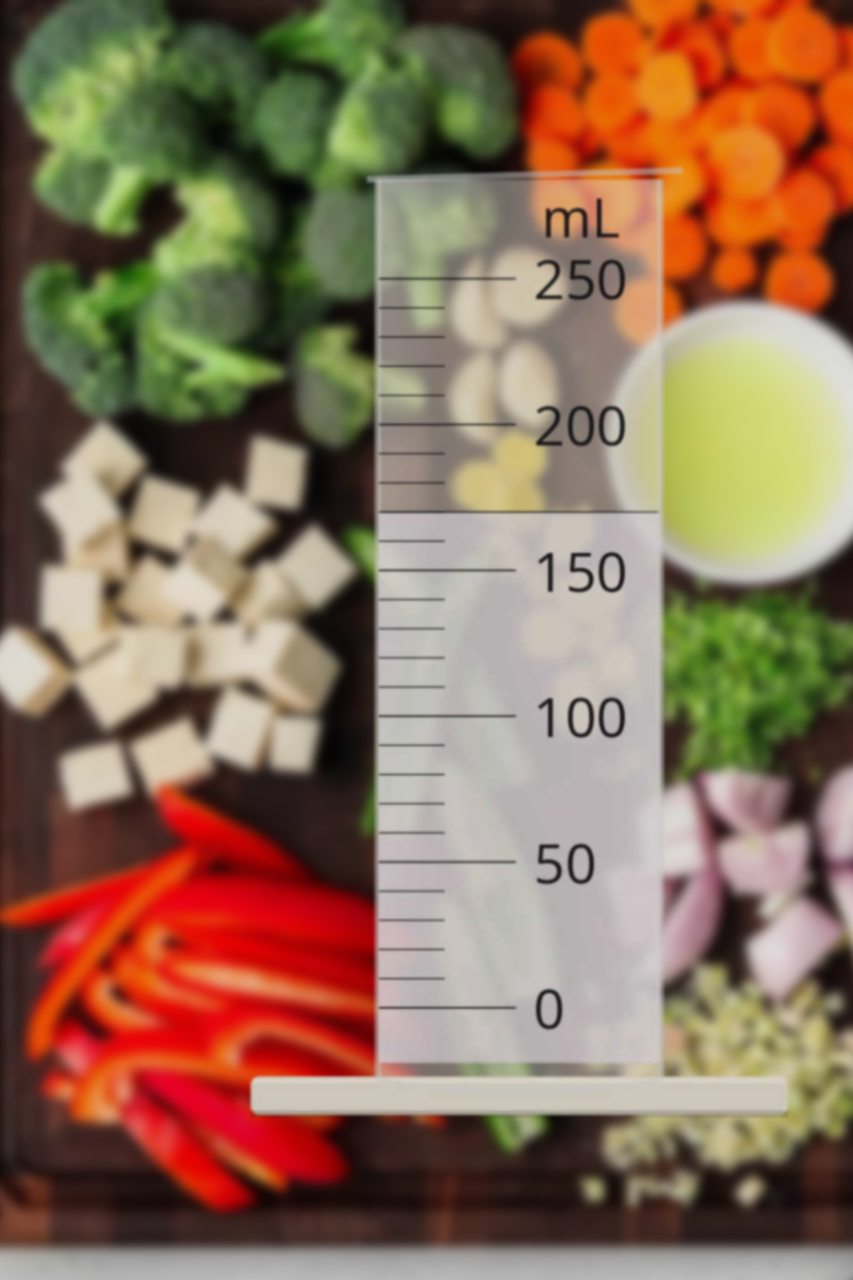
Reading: 170 mL
